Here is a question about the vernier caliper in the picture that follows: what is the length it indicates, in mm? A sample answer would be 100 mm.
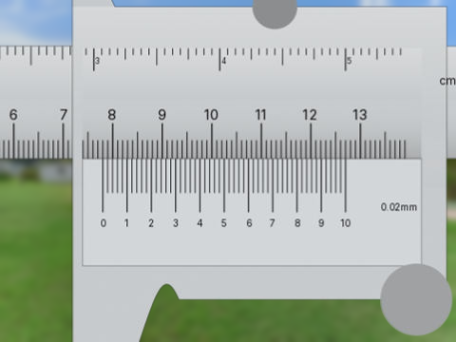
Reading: 78.0 mm
